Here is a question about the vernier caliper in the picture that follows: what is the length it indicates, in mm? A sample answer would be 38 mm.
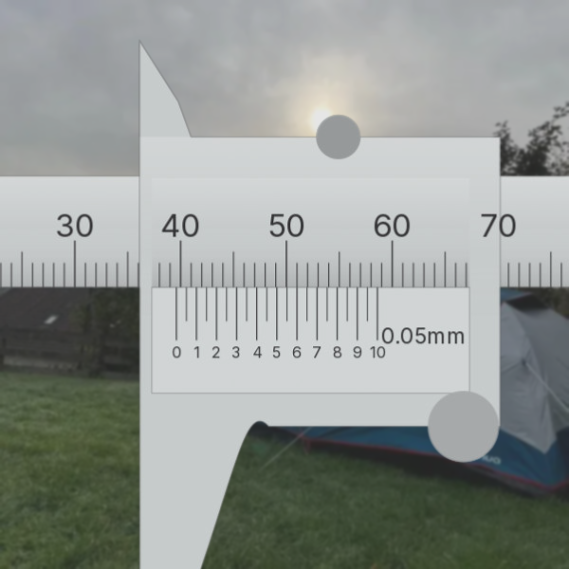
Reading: 39.6 mm
